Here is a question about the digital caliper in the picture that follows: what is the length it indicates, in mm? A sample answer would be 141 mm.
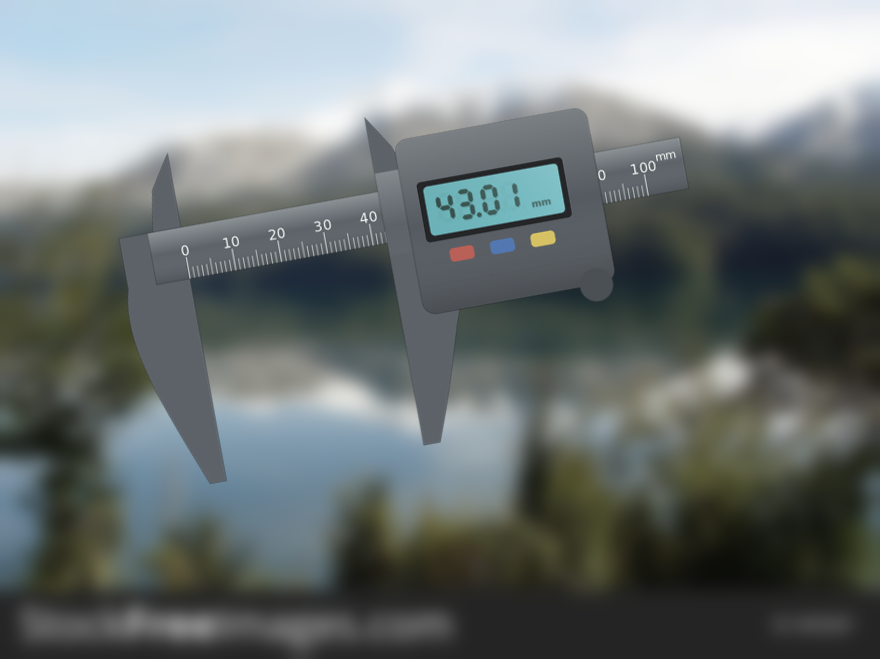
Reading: 43.01 mm
